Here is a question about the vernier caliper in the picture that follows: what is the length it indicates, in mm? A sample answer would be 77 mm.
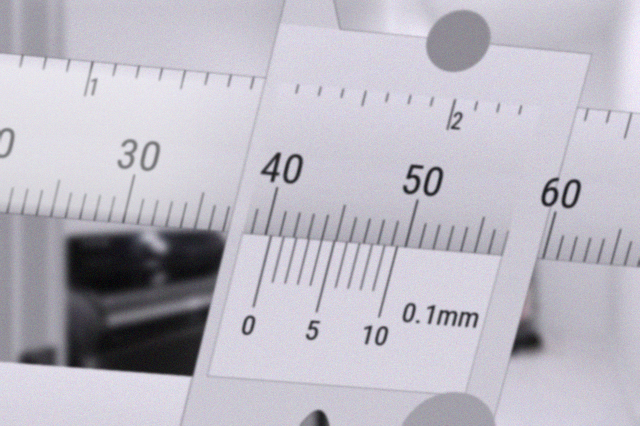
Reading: 40.4 mm
